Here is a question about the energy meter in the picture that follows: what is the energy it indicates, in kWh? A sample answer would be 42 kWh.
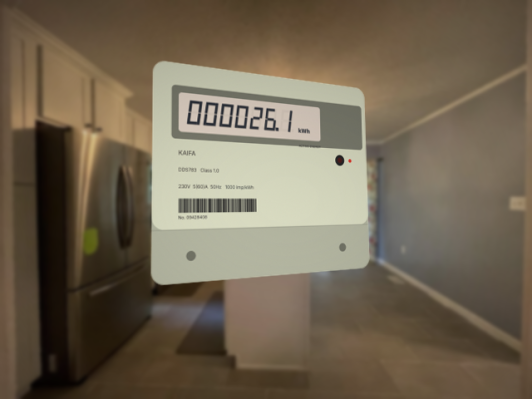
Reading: 26.1 kWh
